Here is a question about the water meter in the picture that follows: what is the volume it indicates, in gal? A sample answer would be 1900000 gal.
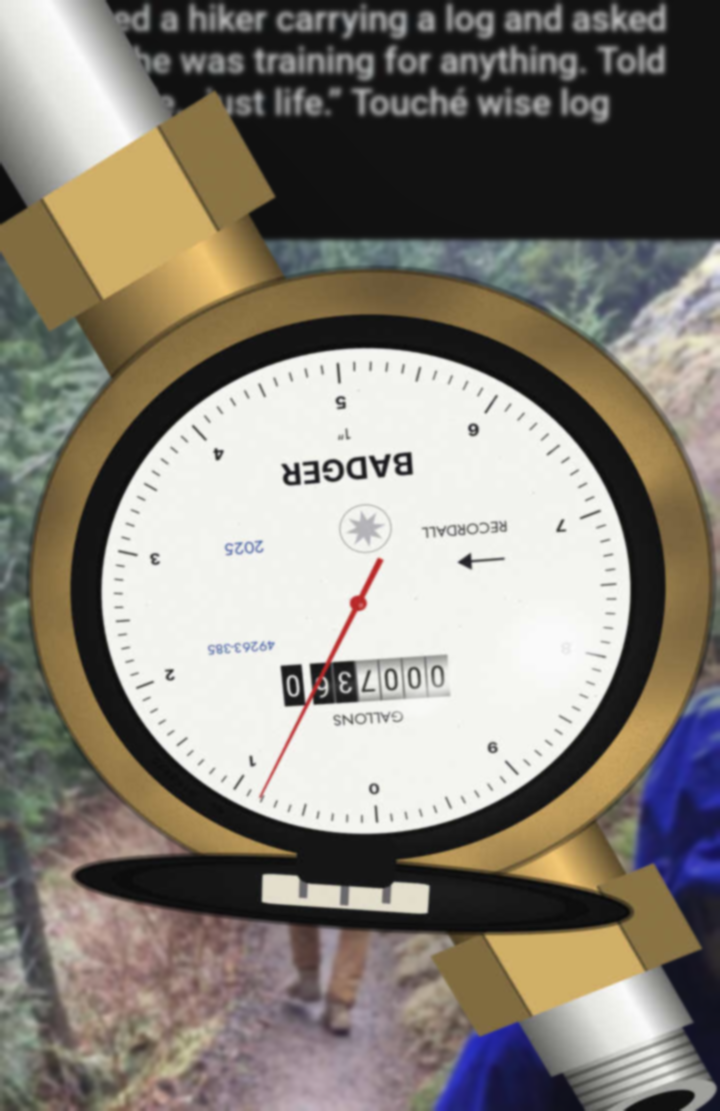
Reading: 7360.8 gal
